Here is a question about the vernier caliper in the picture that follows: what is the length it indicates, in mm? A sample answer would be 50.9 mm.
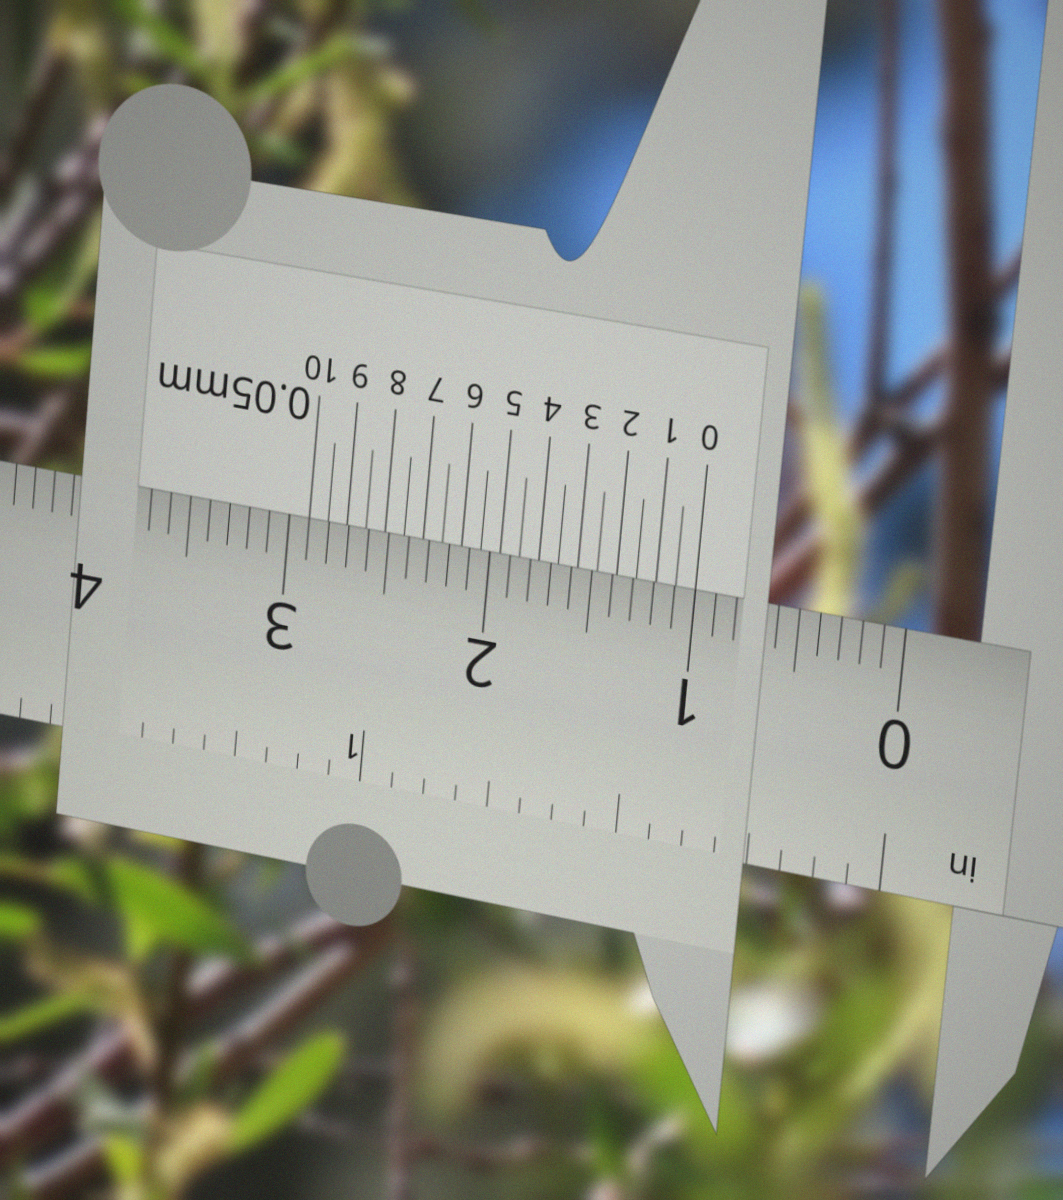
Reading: 10.0 mm
